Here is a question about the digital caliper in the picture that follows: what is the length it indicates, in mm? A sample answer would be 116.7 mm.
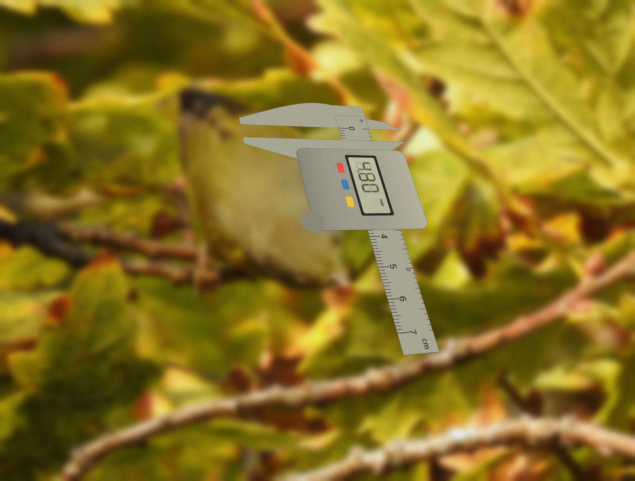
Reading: 4.80 mm
